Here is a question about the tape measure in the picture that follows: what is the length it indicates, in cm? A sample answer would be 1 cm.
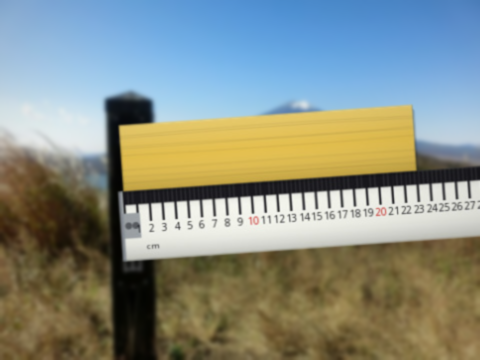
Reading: 23 cm
